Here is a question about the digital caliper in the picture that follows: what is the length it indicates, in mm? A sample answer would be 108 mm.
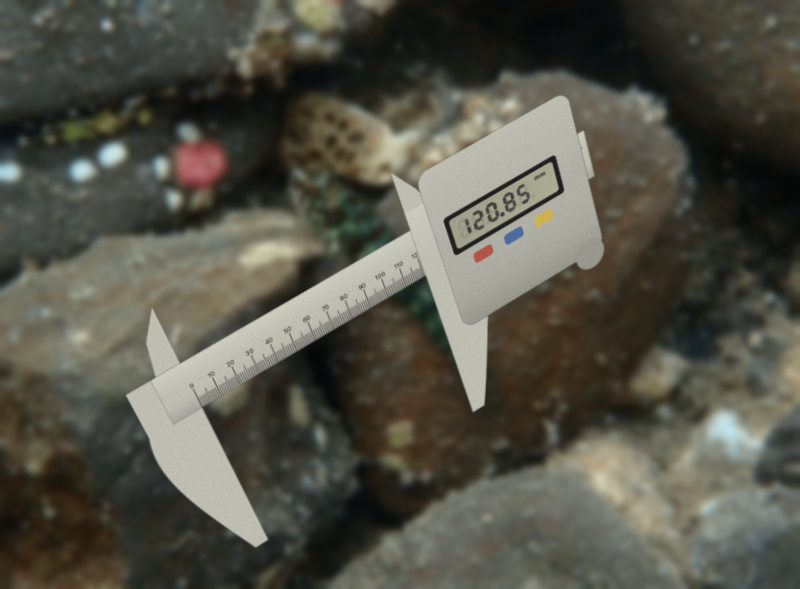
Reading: 120.85 mm
